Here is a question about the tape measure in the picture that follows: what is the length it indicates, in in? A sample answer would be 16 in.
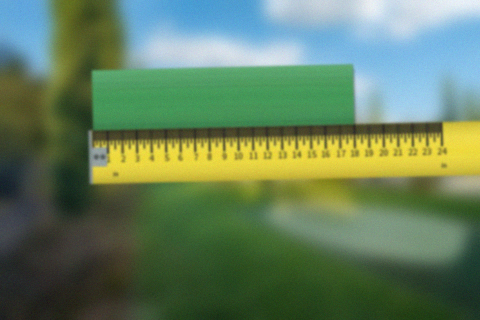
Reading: 18 in
